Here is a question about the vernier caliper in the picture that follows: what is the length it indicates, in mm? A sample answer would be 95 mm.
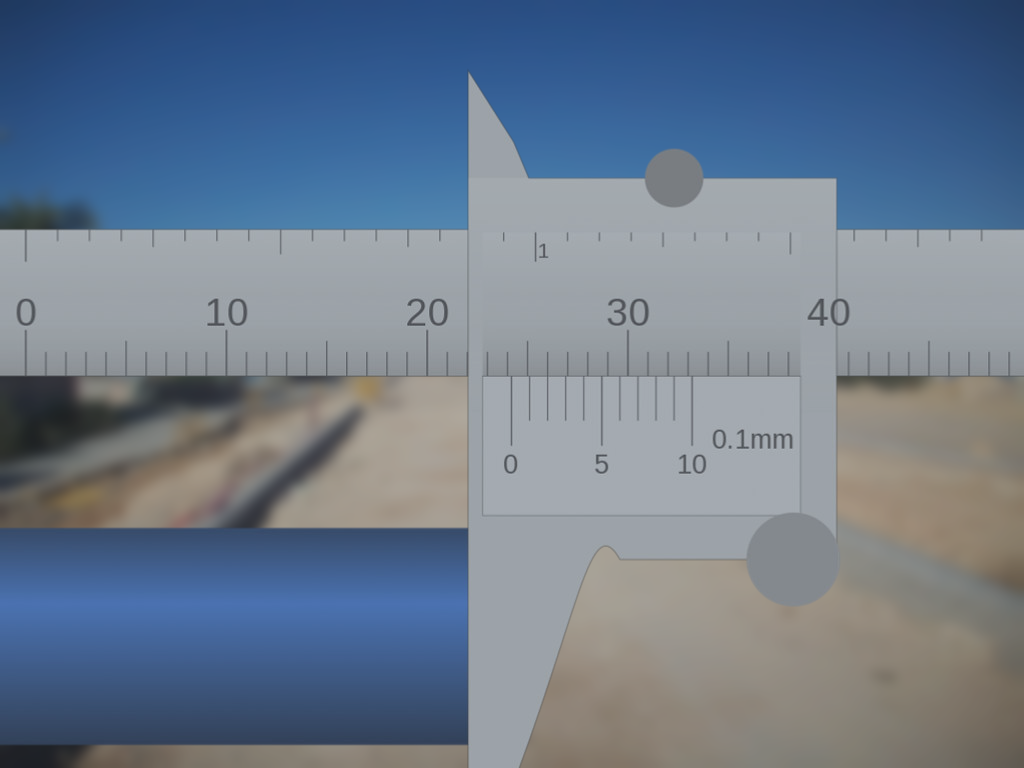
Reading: 24.2 mm
